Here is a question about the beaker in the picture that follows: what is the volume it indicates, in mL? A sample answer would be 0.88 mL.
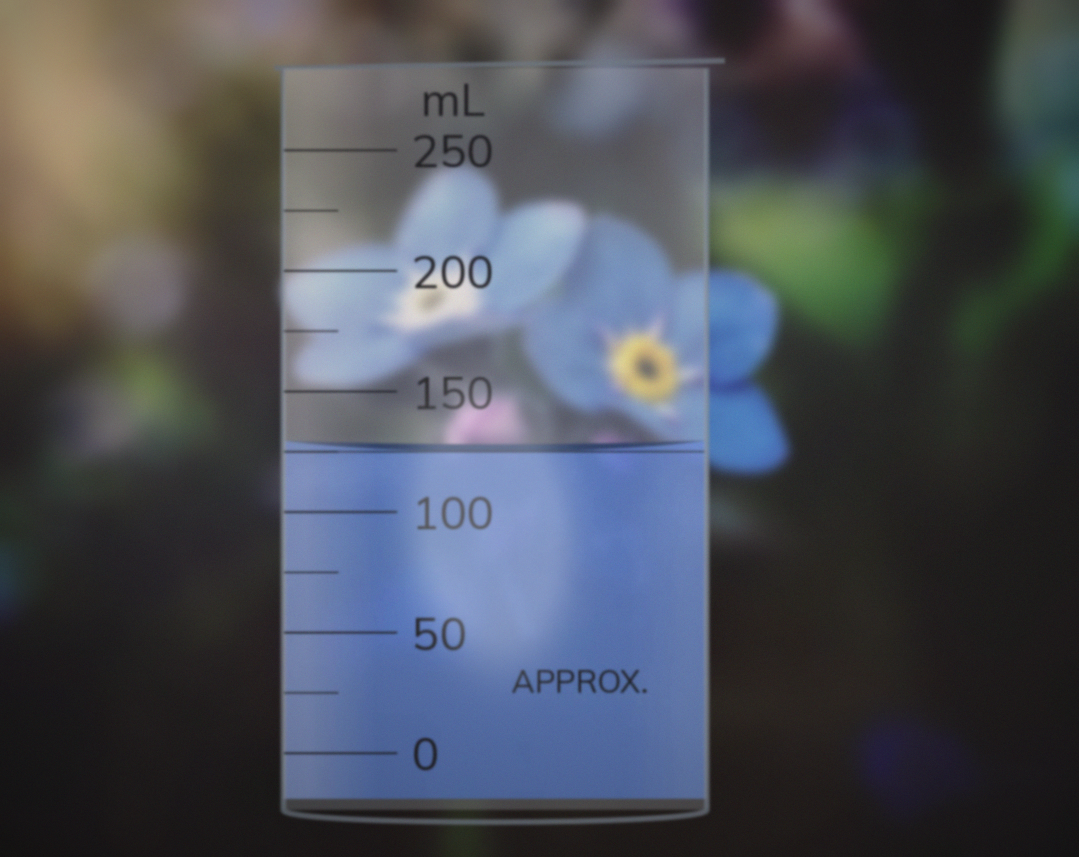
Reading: 125 mL
